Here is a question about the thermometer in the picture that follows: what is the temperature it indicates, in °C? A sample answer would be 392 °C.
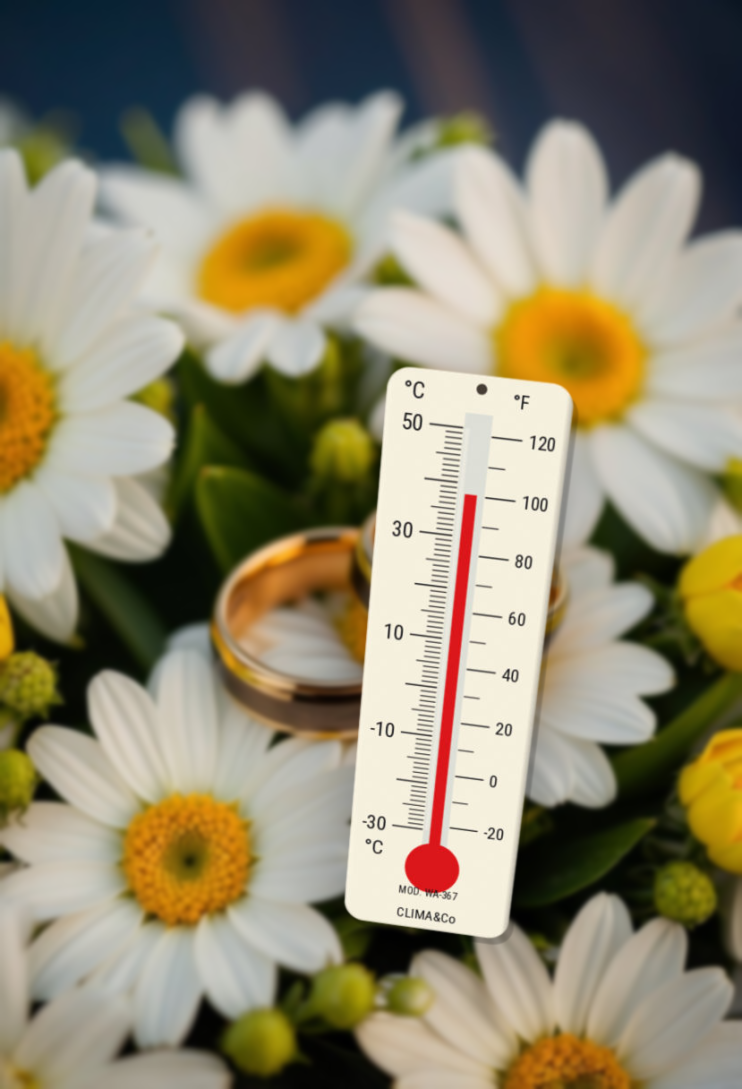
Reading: 38 °C
